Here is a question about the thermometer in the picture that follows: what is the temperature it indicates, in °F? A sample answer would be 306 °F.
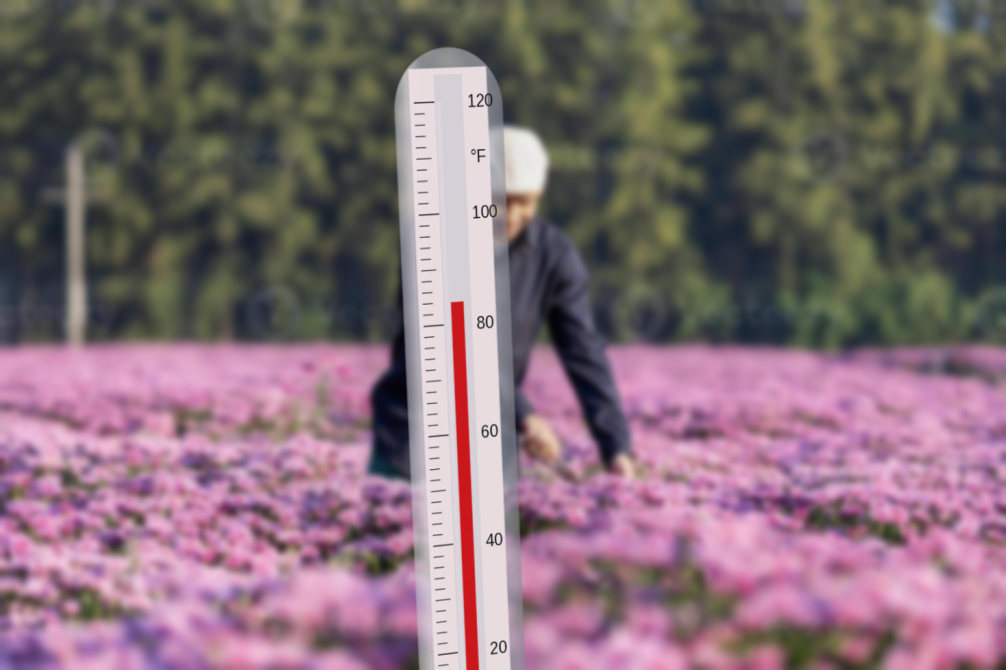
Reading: 84 °F
